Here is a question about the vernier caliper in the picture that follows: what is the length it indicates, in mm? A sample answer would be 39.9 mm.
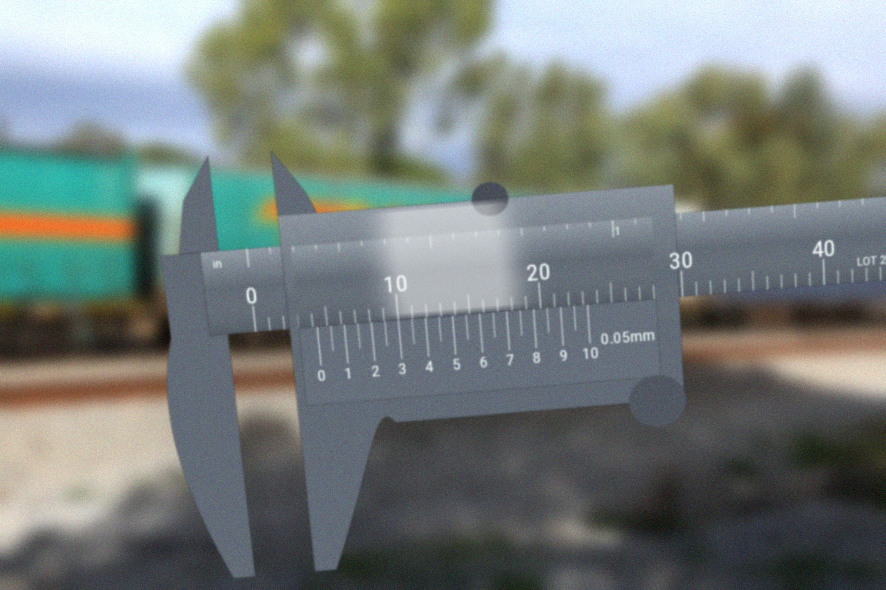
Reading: 4.3 mm
